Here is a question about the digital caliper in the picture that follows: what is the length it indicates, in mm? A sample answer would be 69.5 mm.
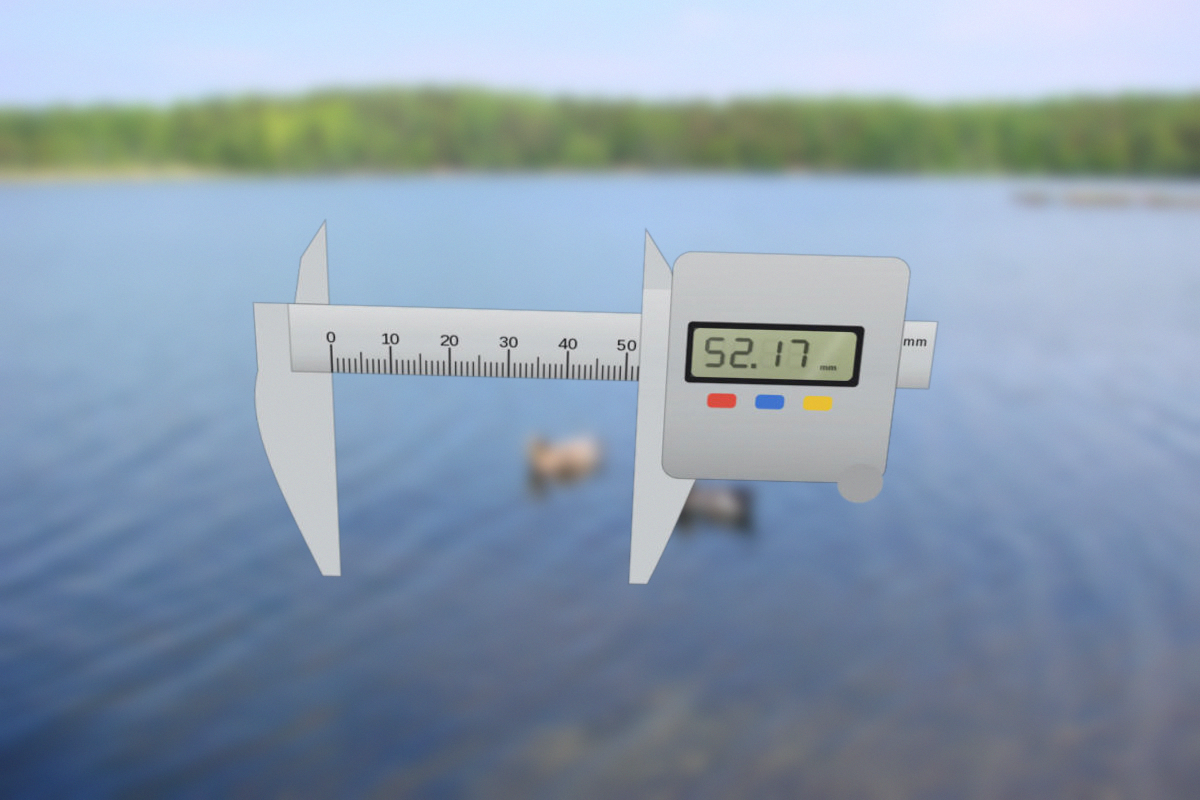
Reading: 52.17 mm
